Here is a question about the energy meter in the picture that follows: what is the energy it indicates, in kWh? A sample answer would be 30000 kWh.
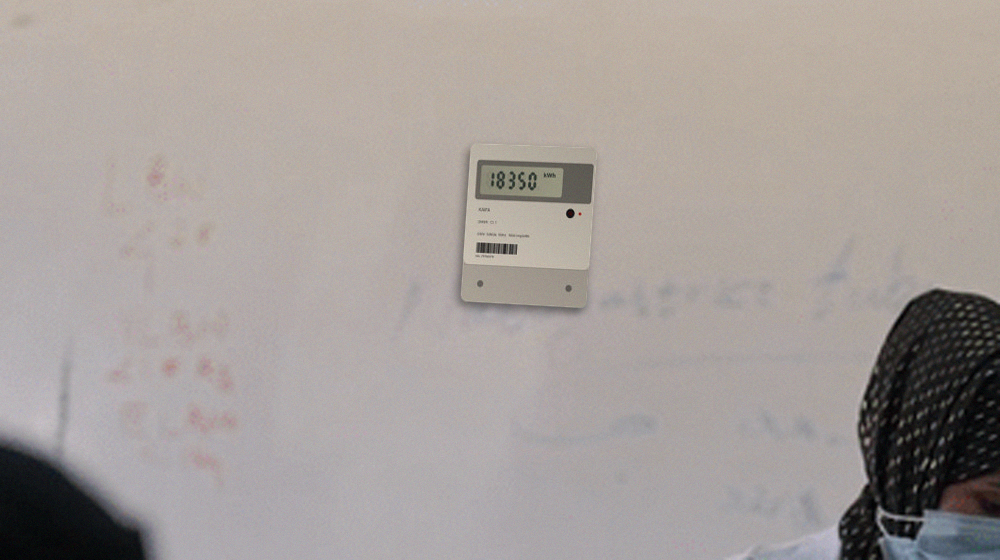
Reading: 18350 kWh
